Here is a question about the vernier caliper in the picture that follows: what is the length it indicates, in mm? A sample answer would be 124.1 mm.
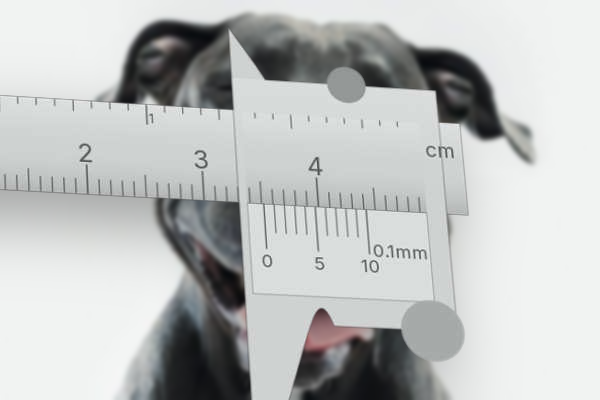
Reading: 35.2 mm
